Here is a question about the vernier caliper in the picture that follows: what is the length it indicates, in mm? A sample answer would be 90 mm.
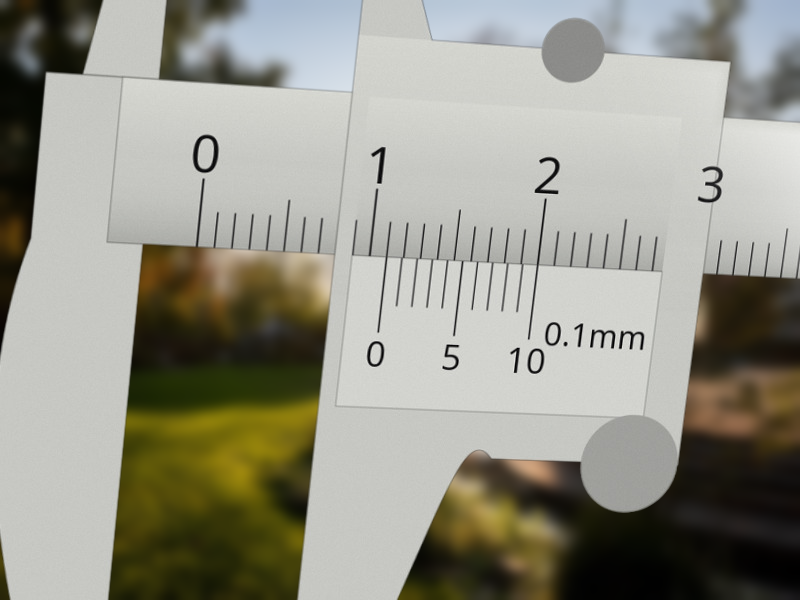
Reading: 11.0 mm
